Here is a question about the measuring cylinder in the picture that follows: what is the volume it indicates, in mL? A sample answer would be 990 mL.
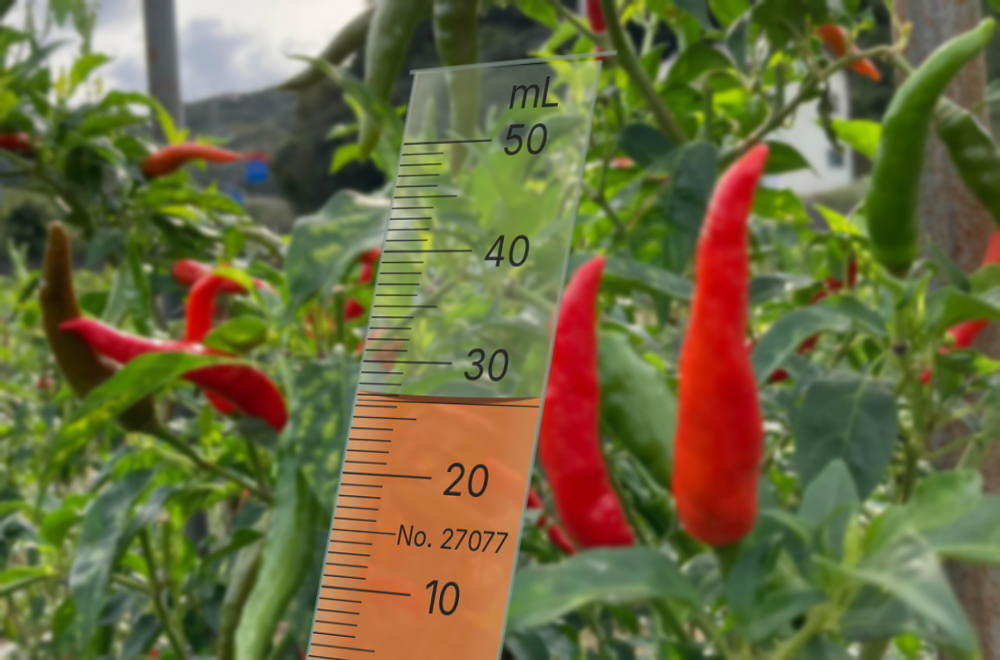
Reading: 26.5 mL
